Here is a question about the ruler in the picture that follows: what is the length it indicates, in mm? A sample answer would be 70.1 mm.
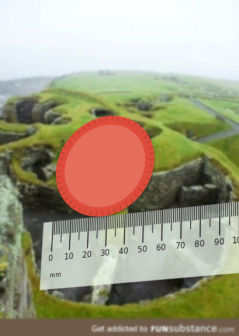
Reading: 55 mm
